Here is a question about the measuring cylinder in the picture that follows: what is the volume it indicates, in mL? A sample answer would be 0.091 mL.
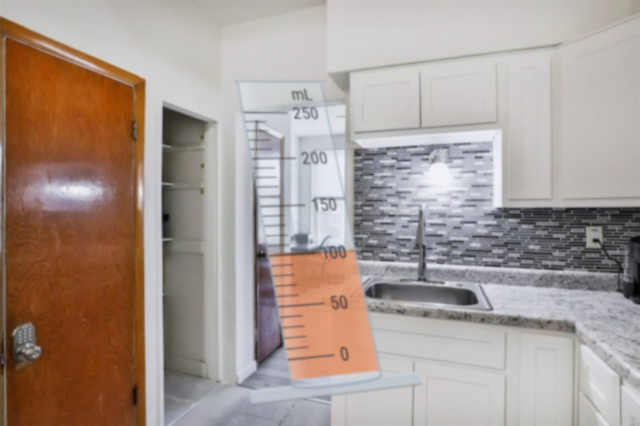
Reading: 100 mL
